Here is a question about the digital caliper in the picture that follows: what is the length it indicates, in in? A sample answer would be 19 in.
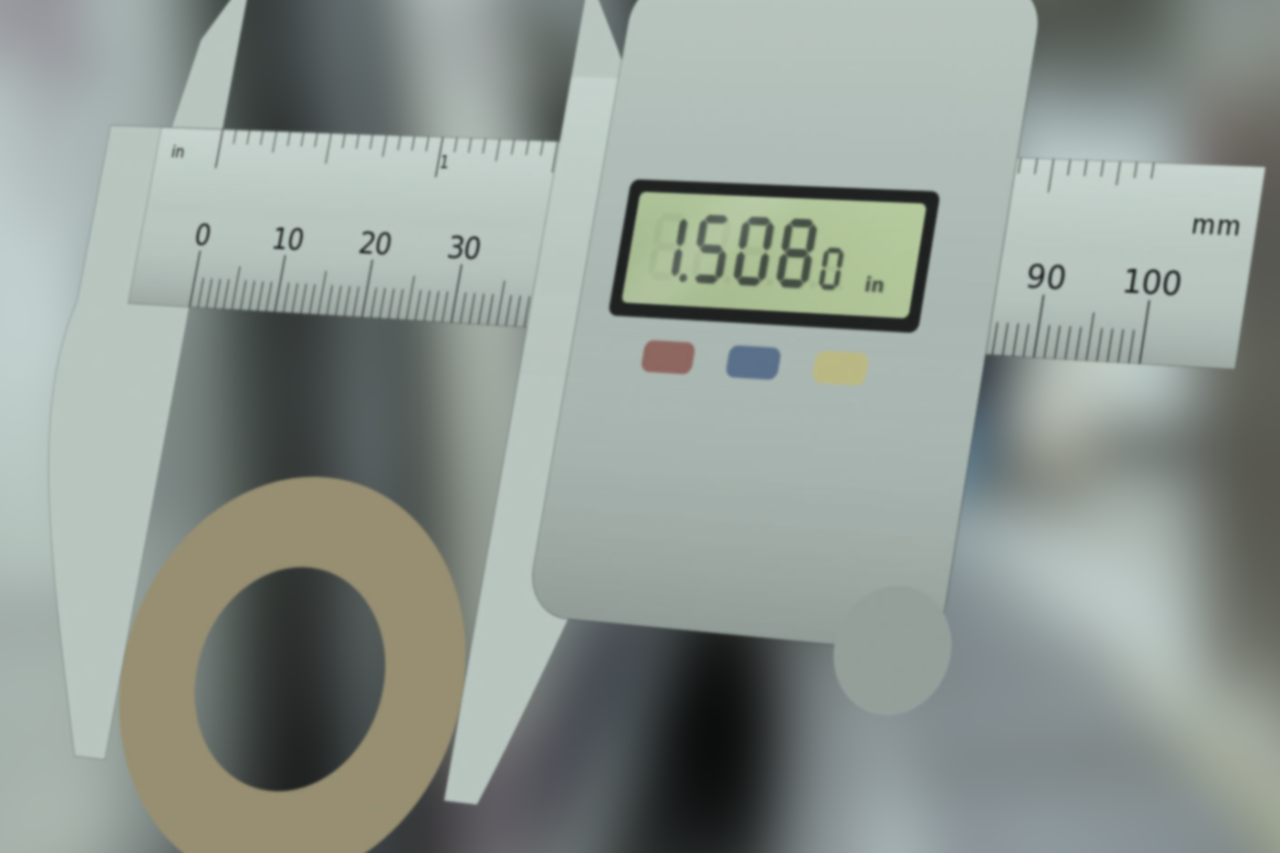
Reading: 1.5080 in
